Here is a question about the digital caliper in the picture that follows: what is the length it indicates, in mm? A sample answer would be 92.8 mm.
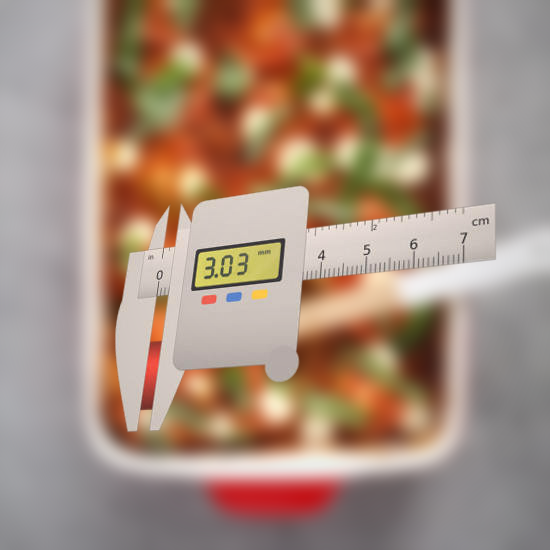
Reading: 3.03 mm
